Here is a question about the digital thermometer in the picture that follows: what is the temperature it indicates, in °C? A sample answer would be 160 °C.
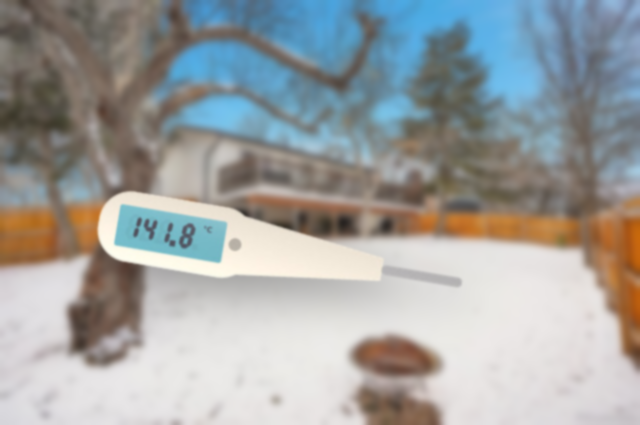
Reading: 141.8 °C
